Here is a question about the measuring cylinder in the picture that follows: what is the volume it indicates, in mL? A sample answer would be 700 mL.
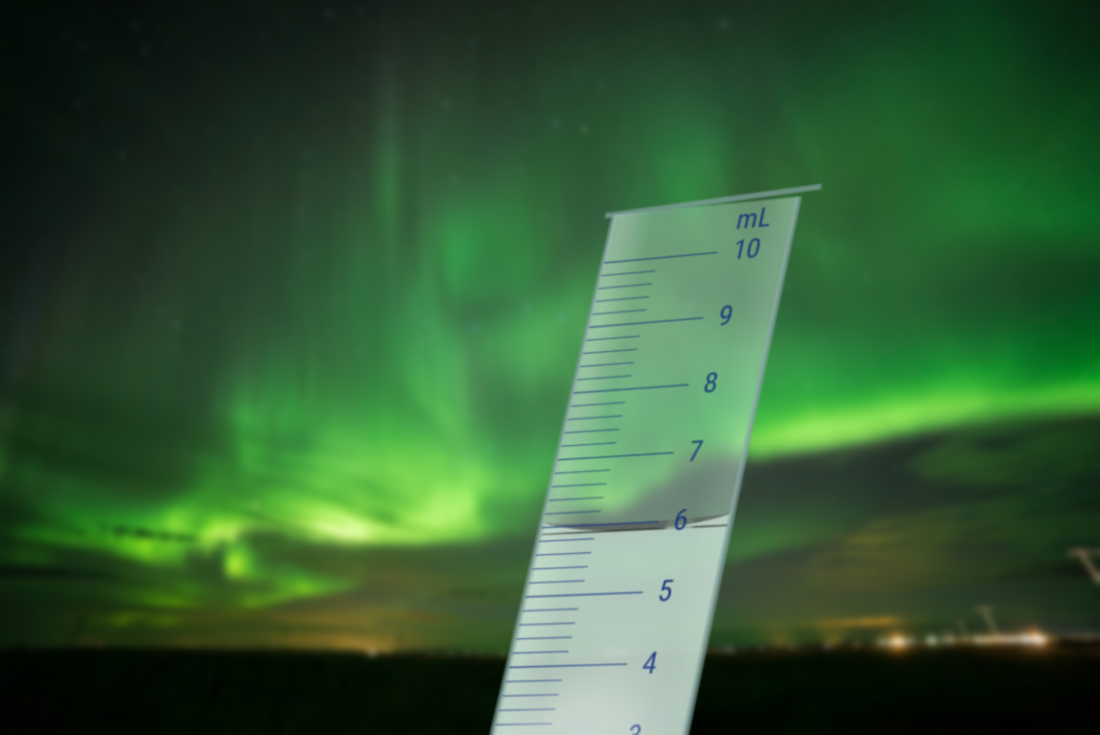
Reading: 5.9 mL
